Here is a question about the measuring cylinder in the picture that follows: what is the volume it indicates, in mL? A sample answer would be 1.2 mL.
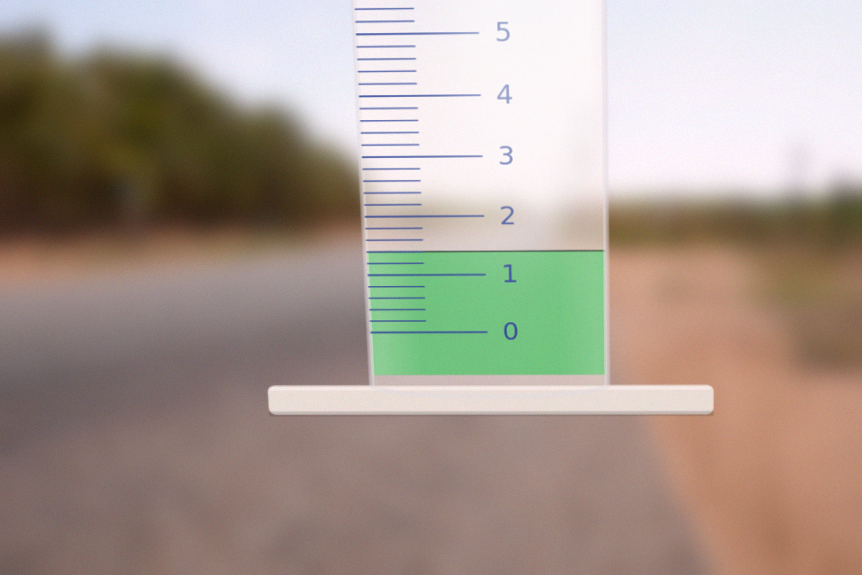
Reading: 1.4 mL
